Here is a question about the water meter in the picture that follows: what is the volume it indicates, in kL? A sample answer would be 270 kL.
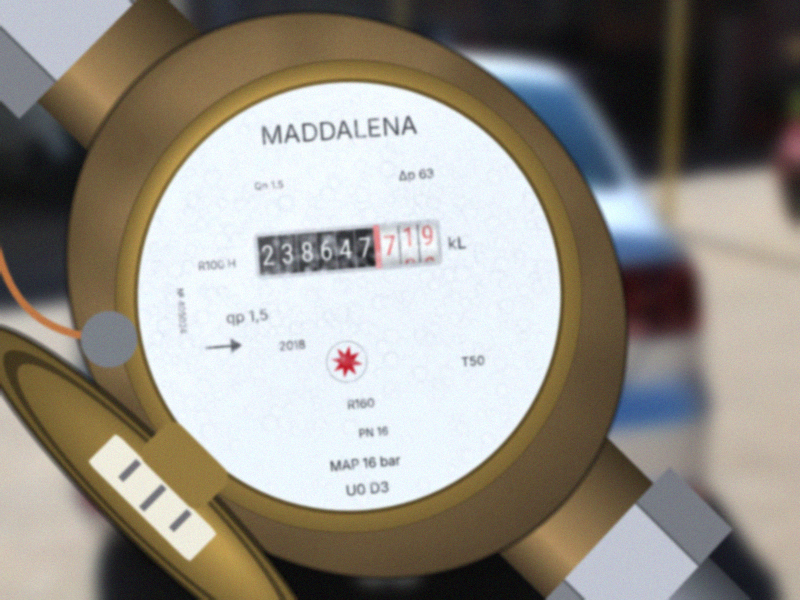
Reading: 238647.719 kL
